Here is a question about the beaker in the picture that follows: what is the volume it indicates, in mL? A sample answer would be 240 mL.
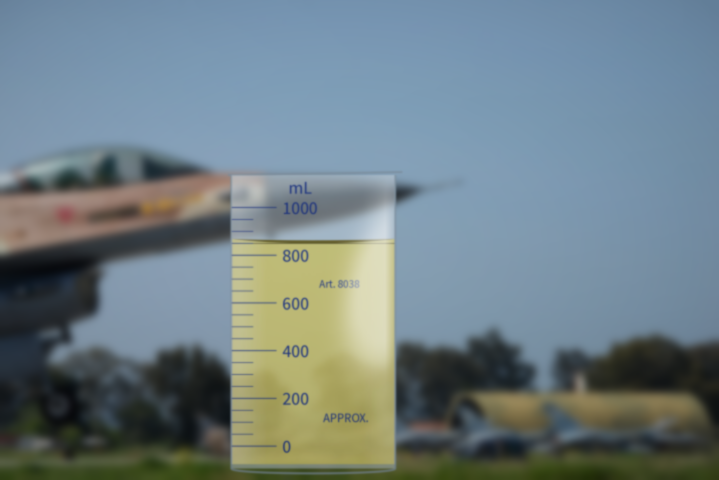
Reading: 850 mL
